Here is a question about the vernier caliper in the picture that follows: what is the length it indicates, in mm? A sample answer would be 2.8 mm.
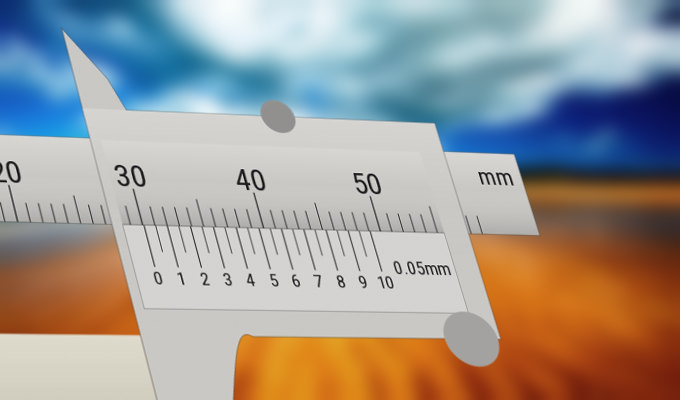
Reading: 30.1 mm
